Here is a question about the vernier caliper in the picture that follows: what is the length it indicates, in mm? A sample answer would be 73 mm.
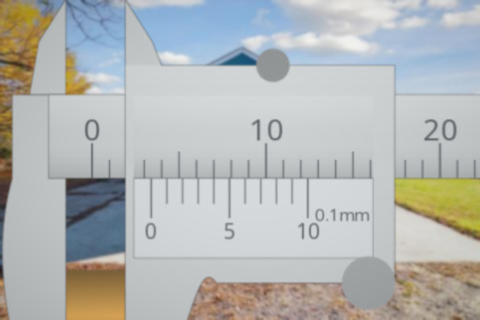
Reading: 3.4 mm
